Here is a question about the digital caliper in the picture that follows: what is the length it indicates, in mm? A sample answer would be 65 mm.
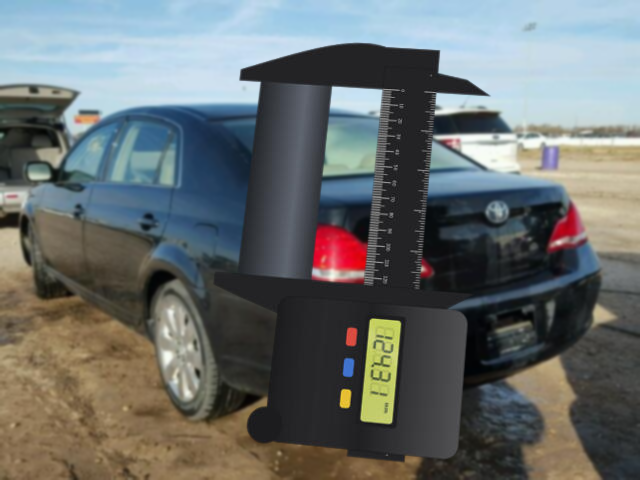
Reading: 124.31 mm
